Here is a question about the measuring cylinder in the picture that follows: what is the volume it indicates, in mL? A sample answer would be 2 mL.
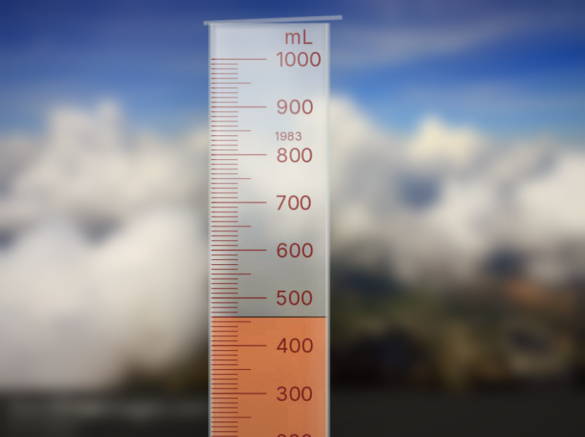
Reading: 460 mL
